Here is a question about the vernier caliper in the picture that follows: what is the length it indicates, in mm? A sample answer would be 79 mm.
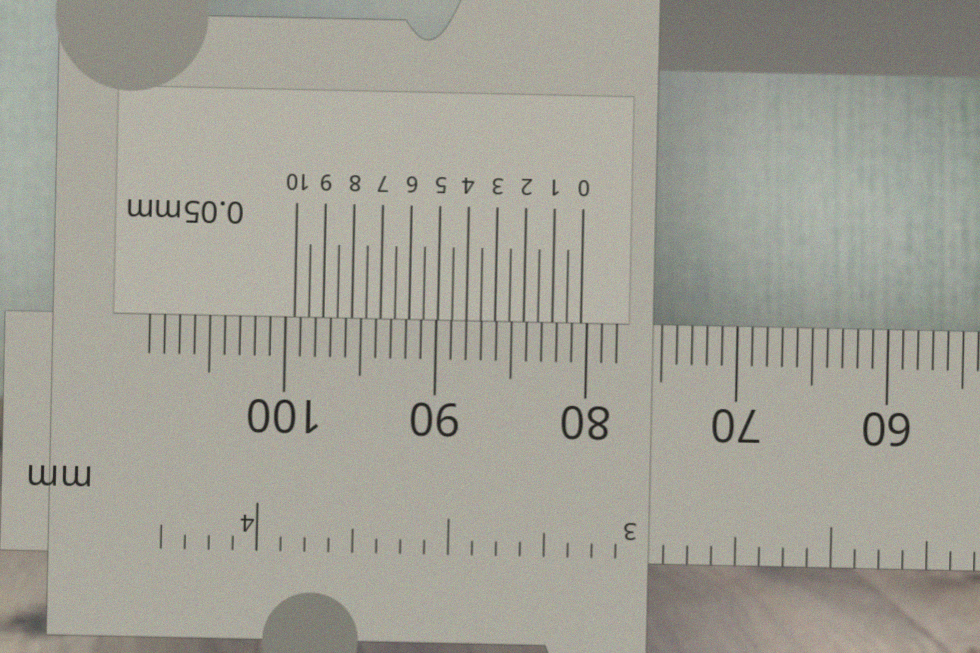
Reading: 80.4 mm
